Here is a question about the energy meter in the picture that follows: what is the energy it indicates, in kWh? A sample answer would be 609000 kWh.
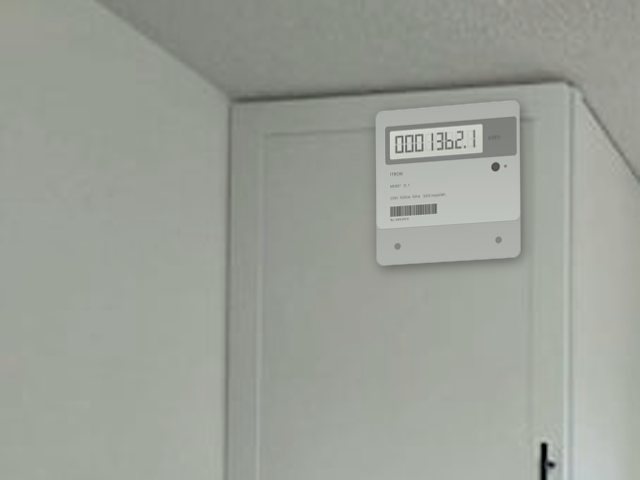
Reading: 1362.1 kWh
